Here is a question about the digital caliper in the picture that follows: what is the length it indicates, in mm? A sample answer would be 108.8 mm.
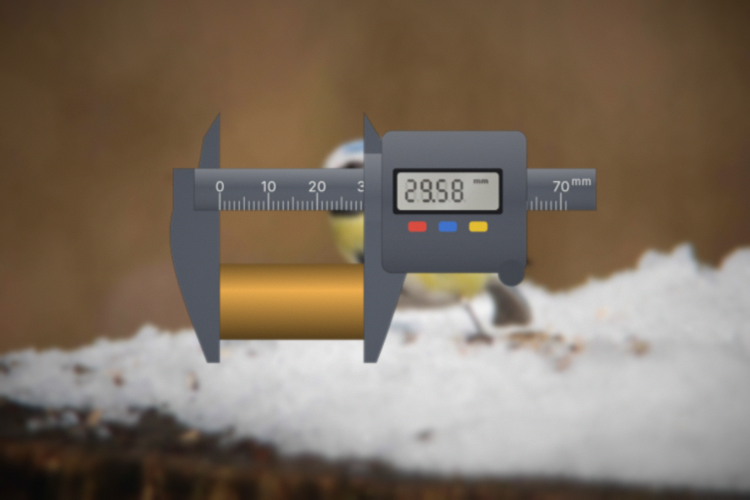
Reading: 29.58 mm
